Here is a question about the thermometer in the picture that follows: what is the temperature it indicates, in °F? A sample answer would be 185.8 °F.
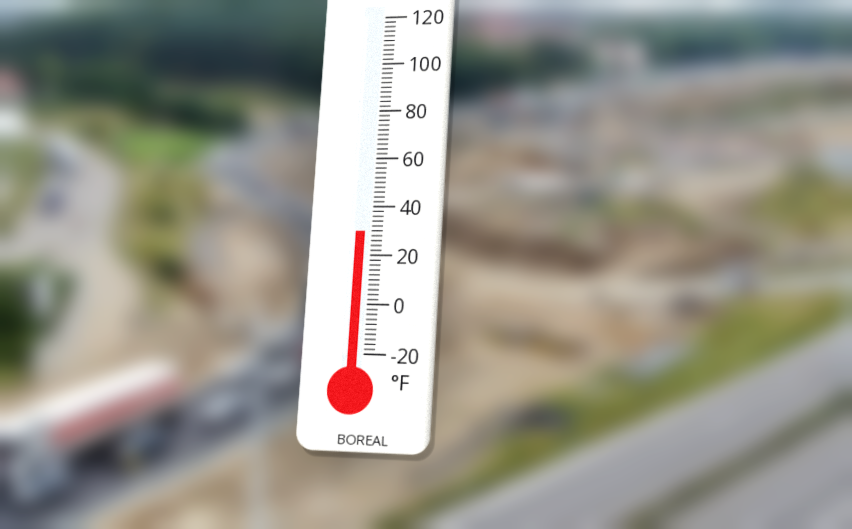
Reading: 30 °F
